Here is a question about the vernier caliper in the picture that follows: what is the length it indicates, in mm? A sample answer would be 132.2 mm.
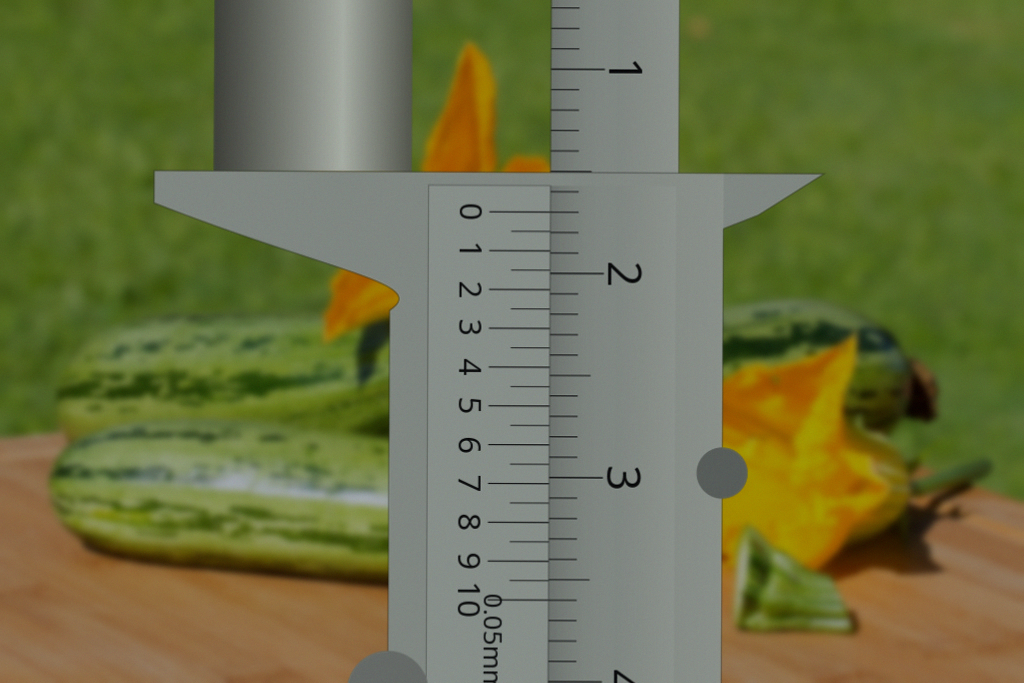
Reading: 17.0 mm
